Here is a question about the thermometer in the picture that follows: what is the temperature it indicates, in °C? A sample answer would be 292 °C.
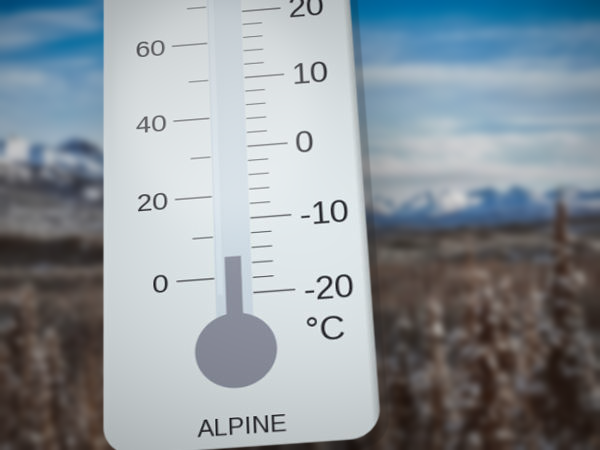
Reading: -15 °C
